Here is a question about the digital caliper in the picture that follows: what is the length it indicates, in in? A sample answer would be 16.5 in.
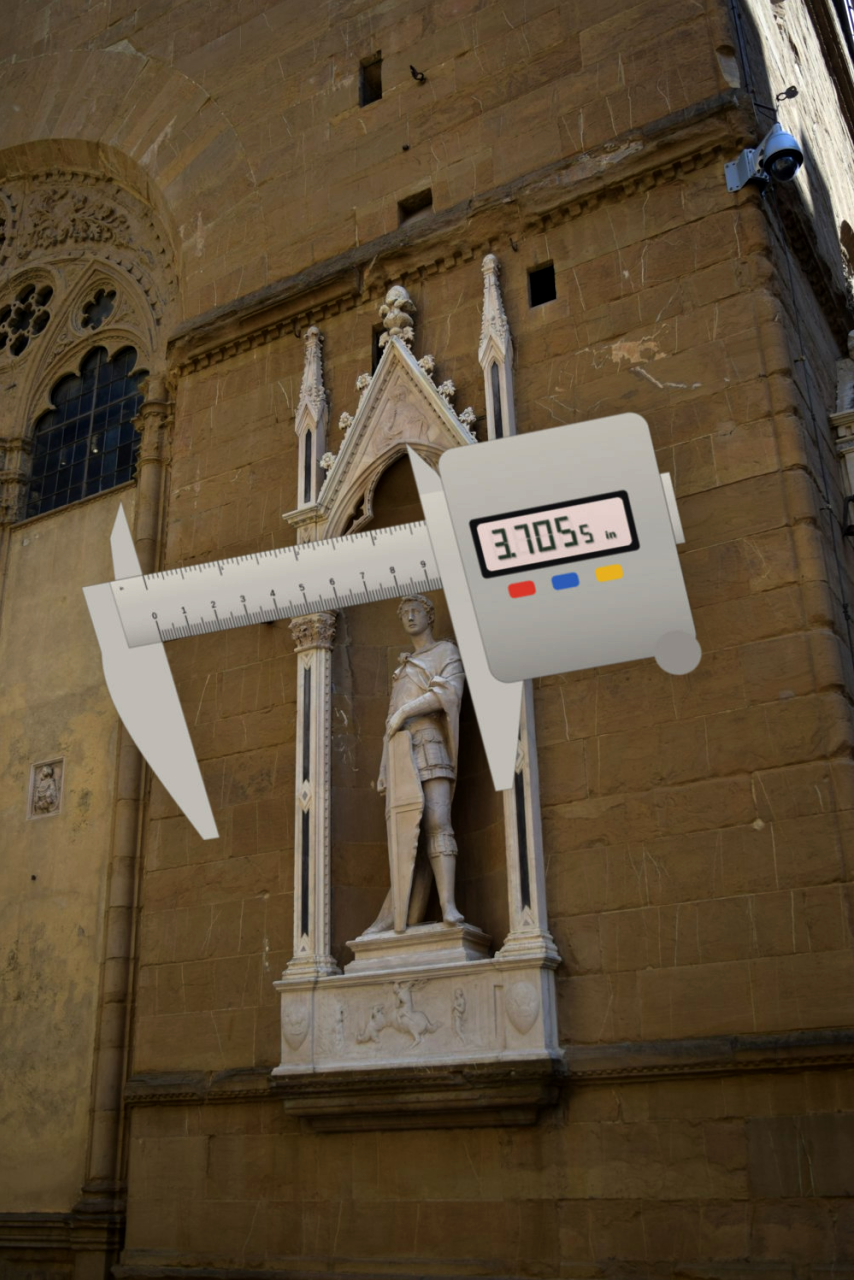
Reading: 3.7055 in
